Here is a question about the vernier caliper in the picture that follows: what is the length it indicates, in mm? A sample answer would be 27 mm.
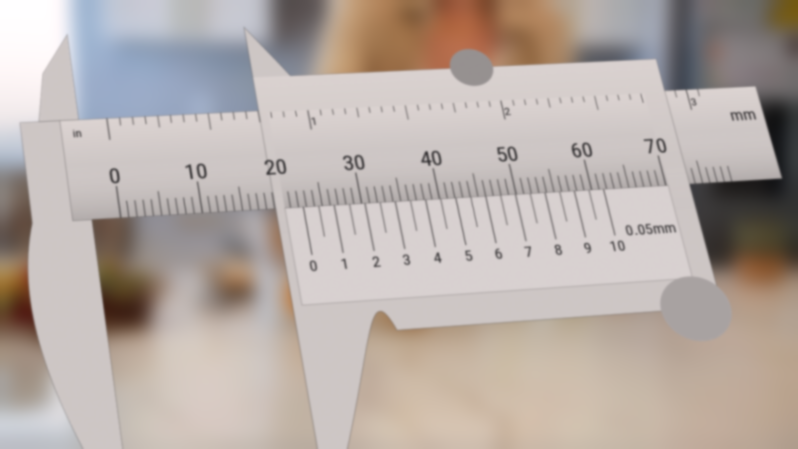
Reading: 22.6 mm
